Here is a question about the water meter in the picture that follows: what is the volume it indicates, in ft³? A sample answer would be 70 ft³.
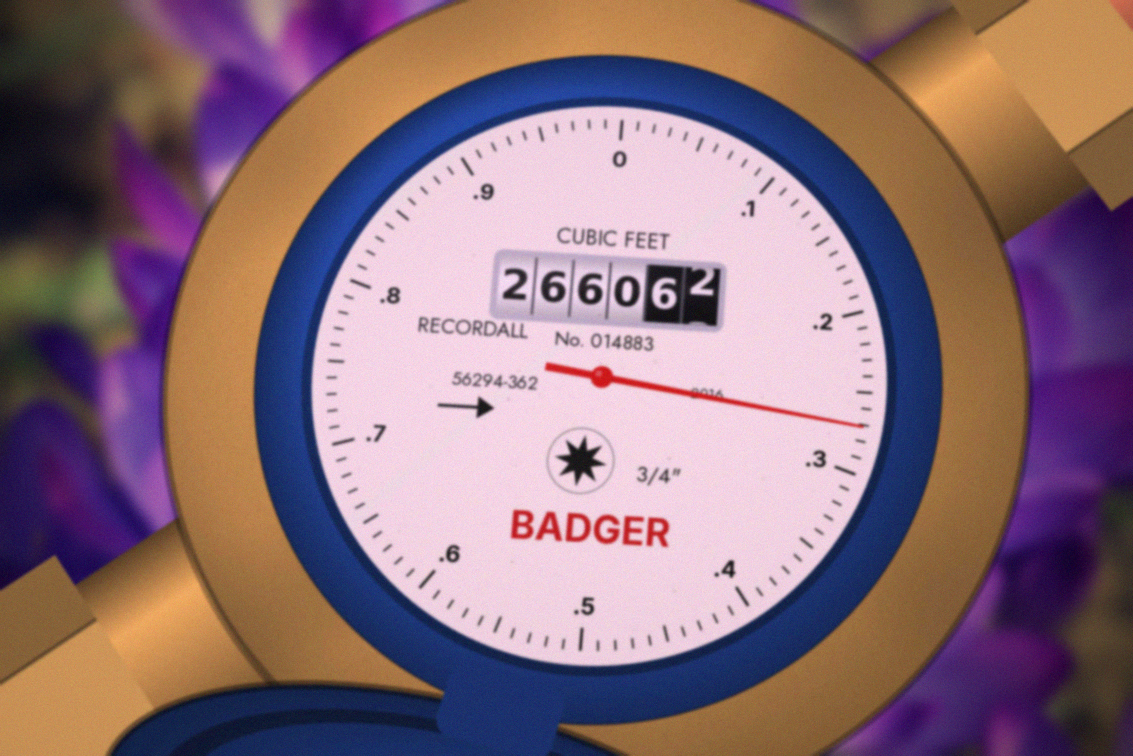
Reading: 266062.27 ft³
